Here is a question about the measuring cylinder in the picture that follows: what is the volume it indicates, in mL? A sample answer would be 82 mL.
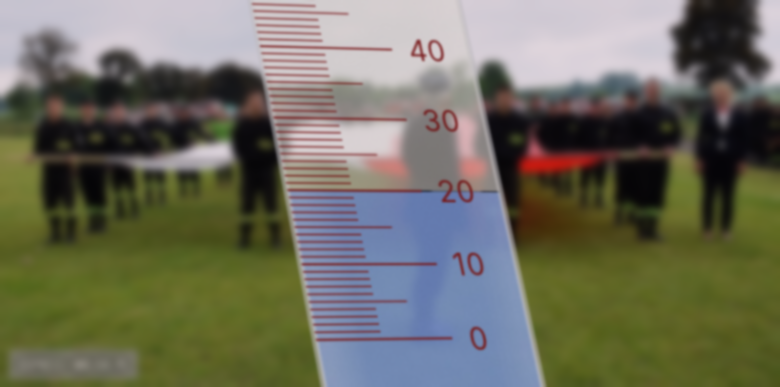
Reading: 20 mL
